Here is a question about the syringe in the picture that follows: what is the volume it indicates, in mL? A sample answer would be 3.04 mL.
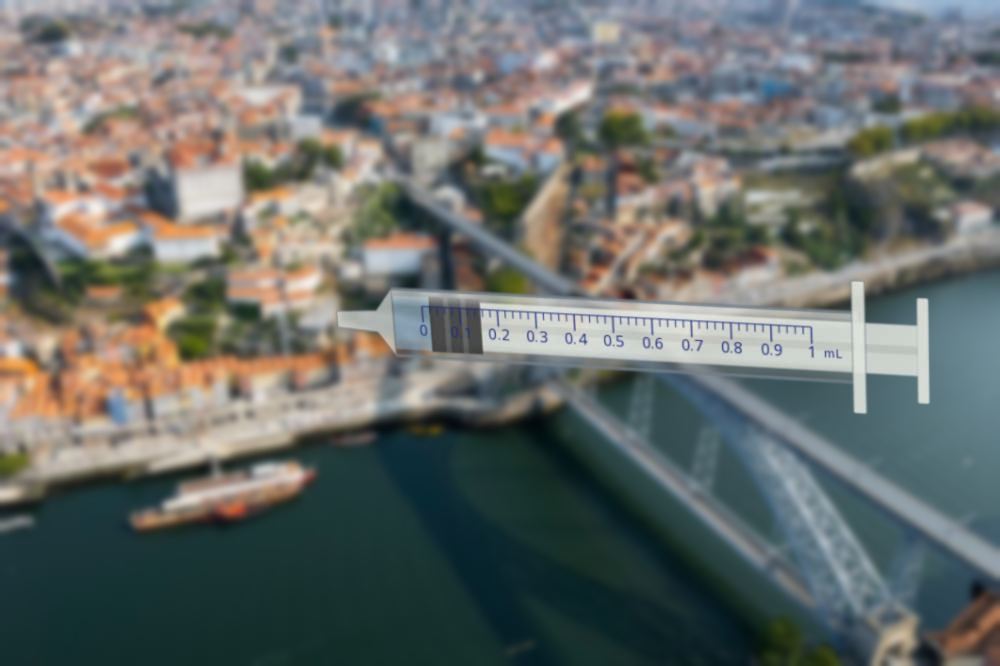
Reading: 0.02 mL
